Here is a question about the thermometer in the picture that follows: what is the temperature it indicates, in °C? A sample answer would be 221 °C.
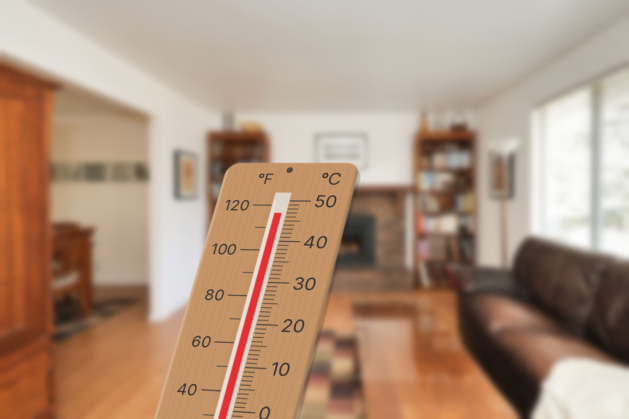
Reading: 47 °C
